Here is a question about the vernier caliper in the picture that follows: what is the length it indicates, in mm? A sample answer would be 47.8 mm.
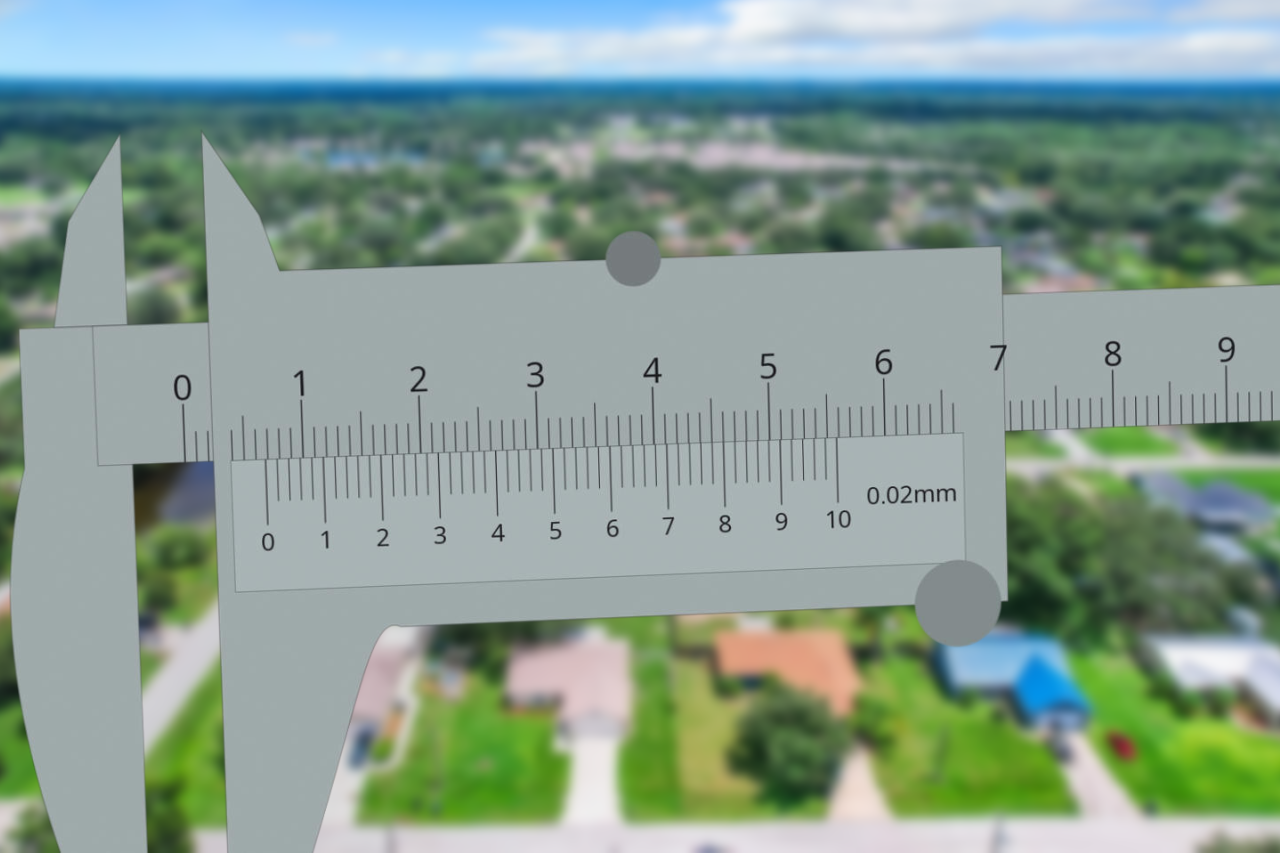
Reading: 6.8 mm
